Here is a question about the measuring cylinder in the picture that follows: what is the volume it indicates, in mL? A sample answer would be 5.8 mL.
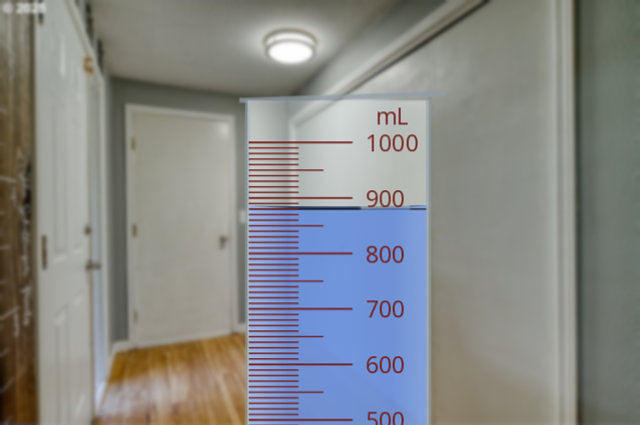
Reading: 880 mL
